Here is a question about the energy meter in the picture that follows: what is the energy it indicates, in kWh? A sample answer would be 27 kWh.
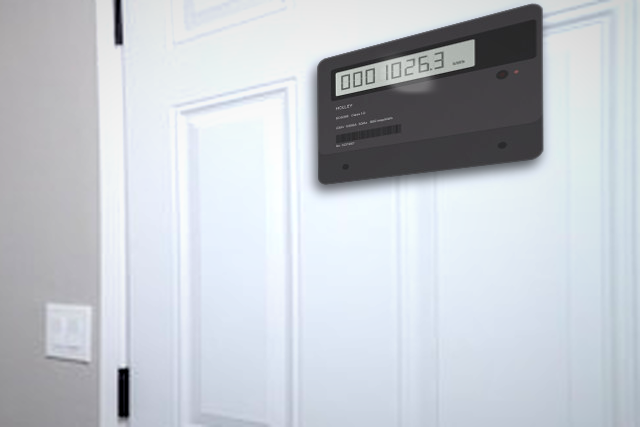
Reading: 1026.3 kWh
